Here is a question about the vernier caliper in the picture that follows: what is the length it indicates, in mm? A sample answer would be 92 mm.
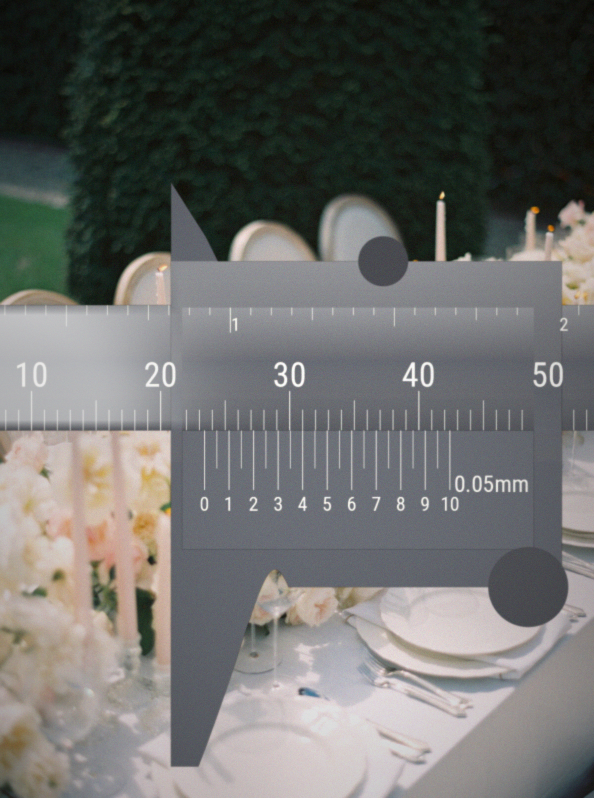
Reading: 23.4 mm
